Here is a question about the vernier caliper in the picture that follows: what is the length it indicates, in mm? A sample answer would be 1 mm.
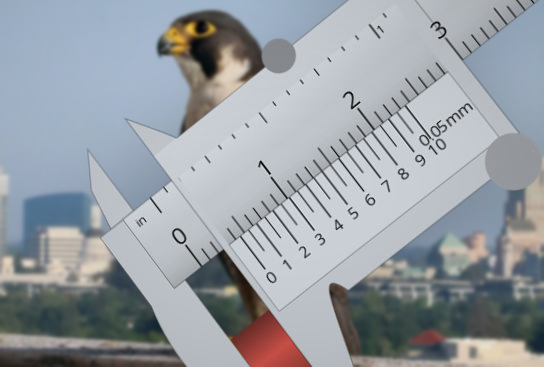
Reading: 4.5 mm
